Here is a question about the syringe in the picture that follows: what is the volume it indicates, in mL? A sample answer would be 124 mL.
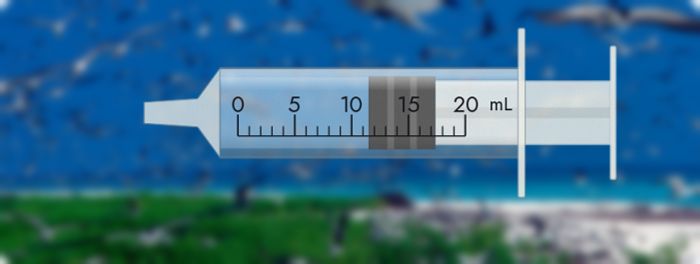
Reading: 11.5 mL
